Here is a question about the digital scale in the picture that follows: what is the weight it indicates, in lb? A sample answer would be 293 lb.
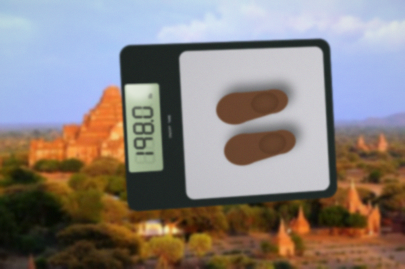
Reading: 198.0 lb
